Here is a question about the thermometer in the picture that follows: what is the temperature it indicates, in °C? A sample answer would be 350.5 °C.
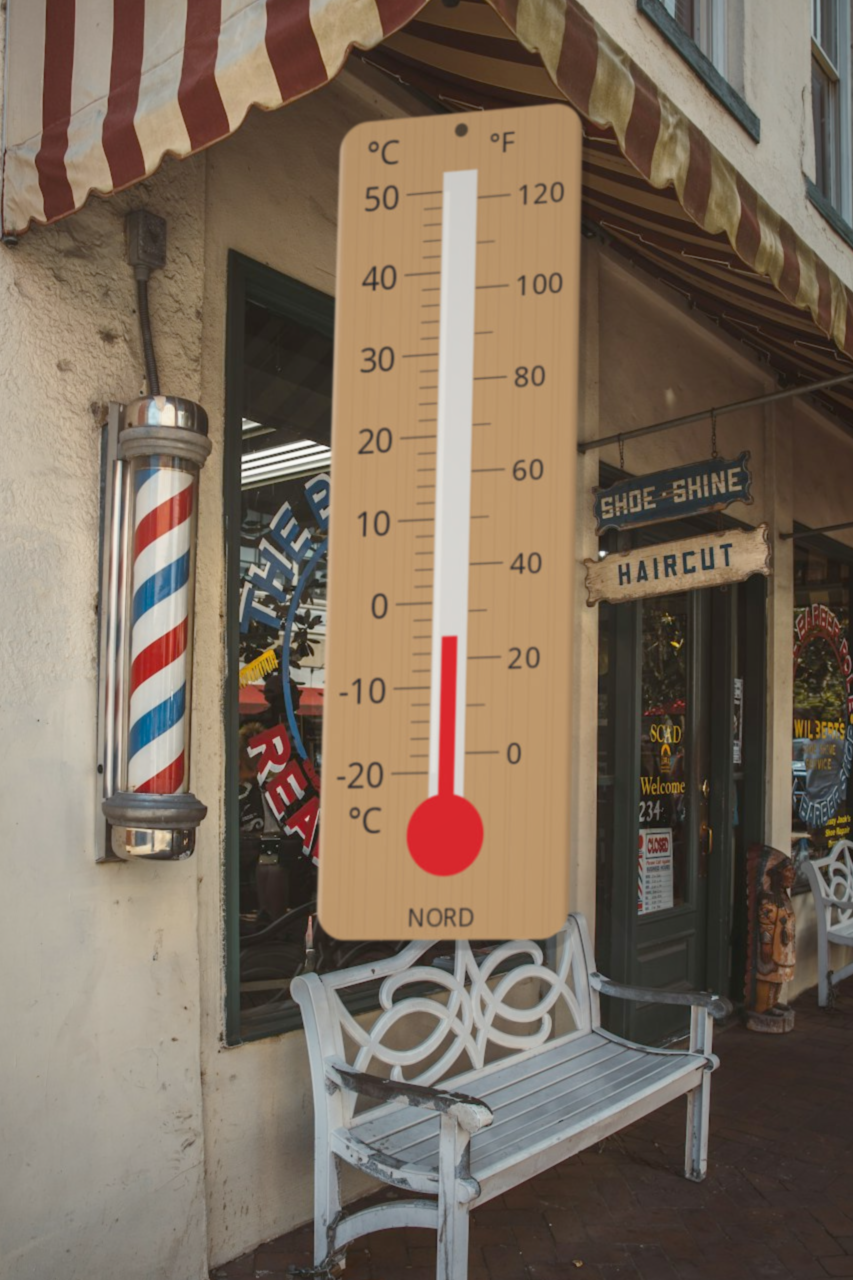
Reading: -4 °C
